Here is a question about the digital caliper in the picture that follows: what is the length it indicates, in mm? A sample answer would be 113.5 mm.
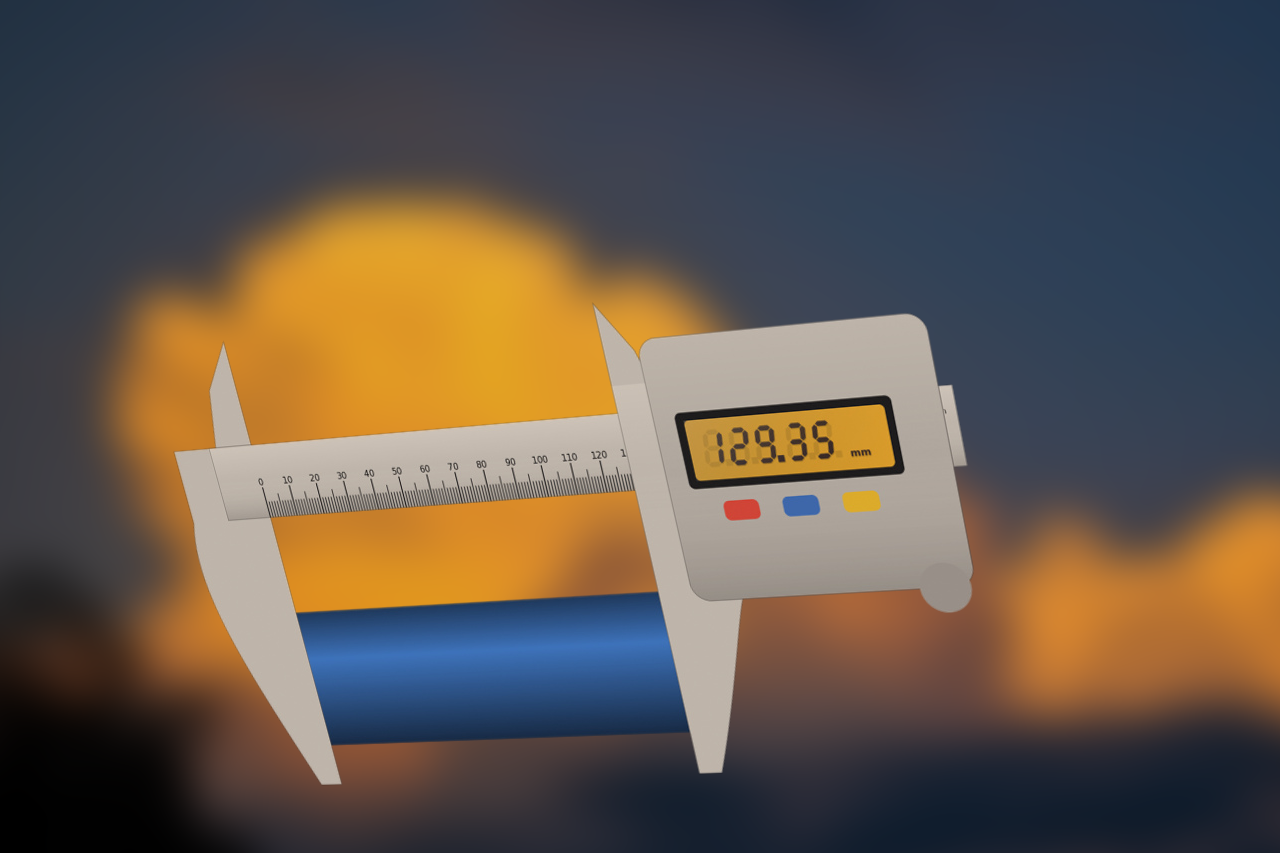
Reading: 129.35 mm
